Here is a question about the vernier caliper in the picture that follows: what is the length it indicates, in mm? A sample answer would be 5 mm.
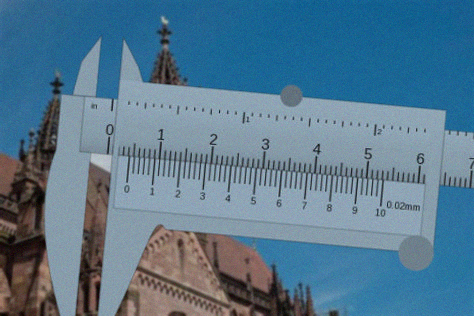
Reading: 4.2 mm
